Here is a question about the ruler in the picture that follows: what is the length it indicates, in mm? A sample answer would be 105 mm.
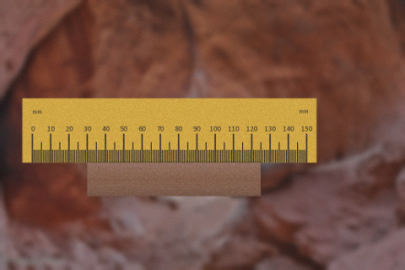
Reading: 95 mm
